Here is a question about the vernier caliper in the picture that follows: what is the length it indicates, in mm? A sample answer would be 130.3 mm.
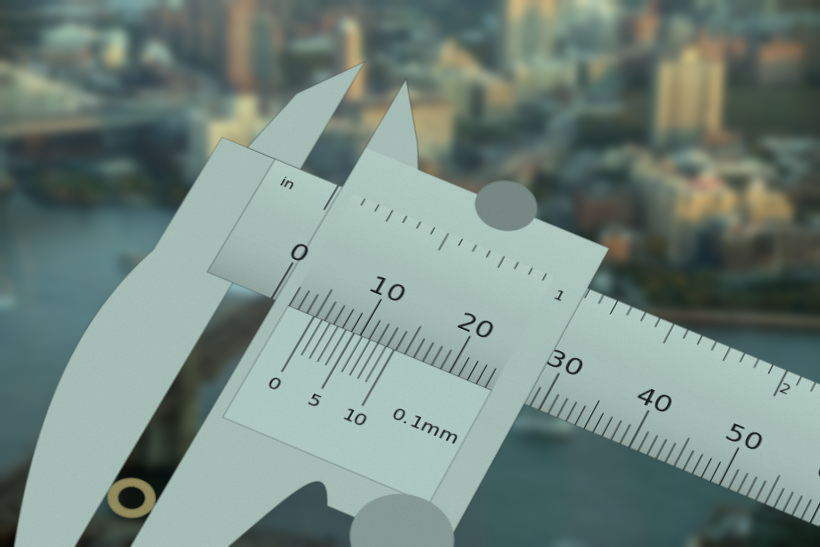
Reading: 4.8 mm
